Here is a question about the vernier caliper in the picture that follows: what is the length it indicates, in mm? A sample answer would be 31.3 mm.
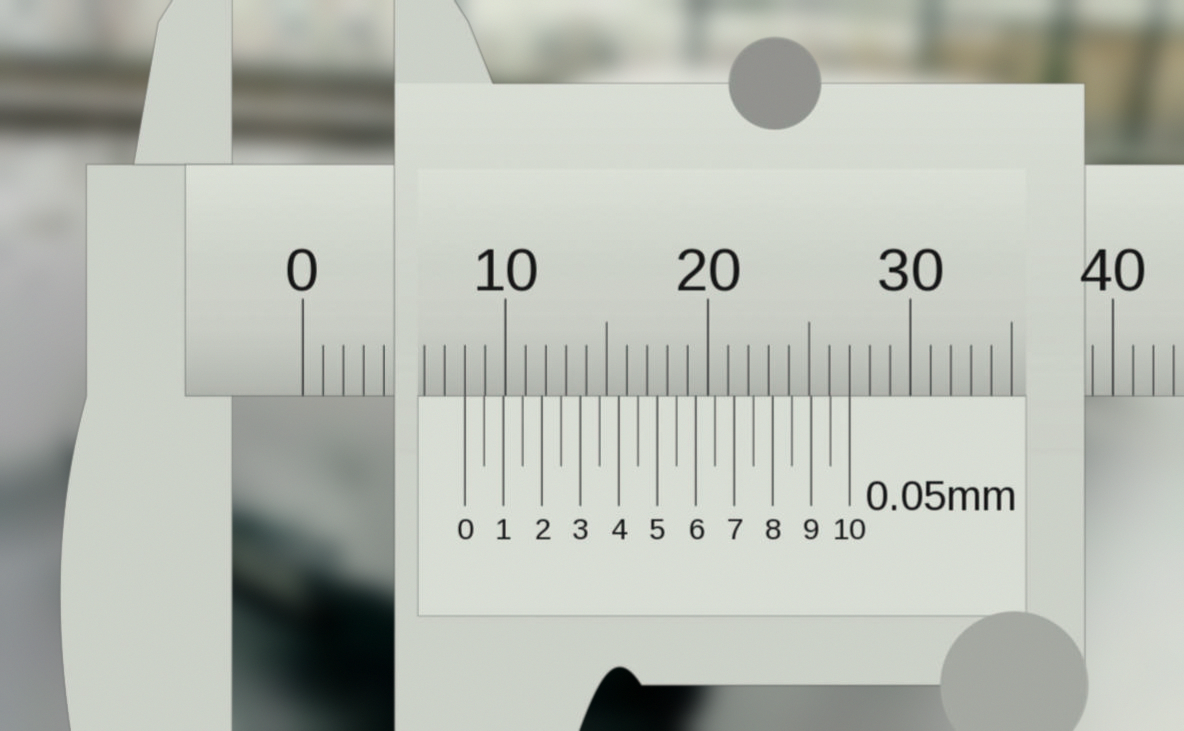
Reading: 8.0 mm
